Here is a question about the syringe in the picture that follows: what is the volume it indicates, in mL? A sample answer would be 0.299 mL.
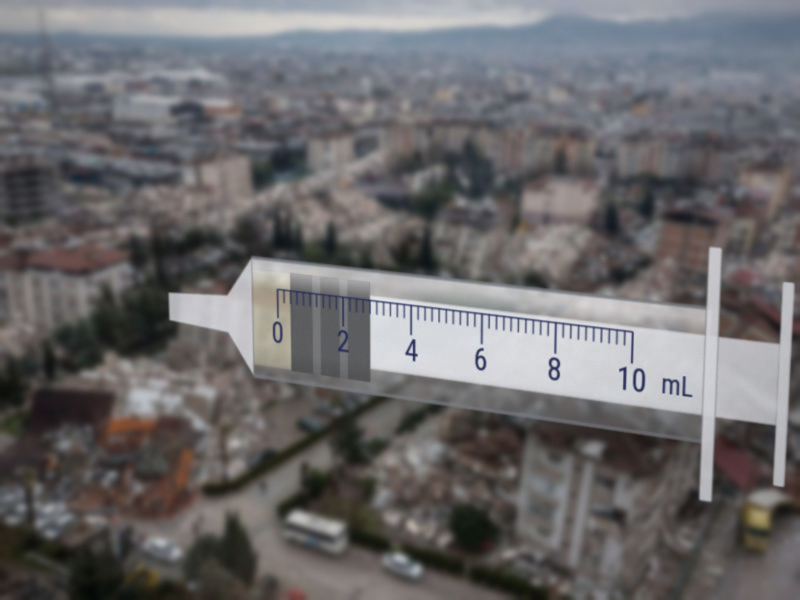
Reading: 0.4 mL
